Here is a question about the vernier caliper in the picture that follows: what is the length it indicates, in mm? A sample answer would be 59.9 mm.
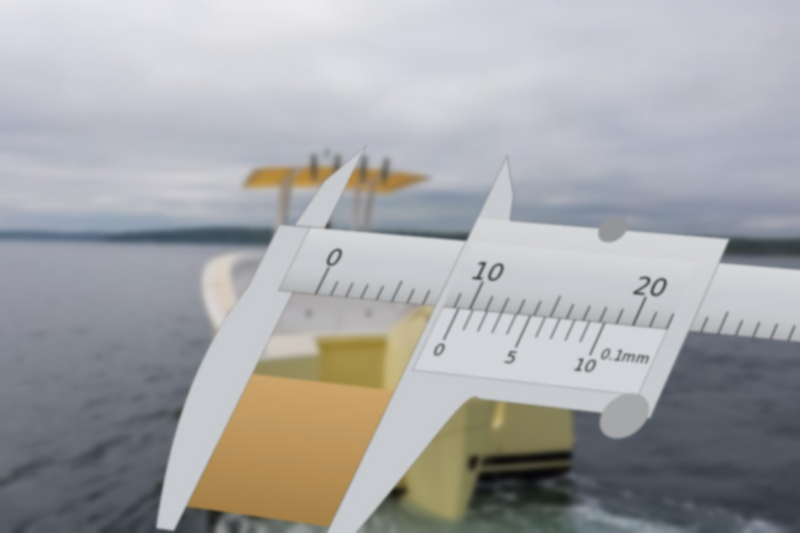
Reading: 9.3 mm
